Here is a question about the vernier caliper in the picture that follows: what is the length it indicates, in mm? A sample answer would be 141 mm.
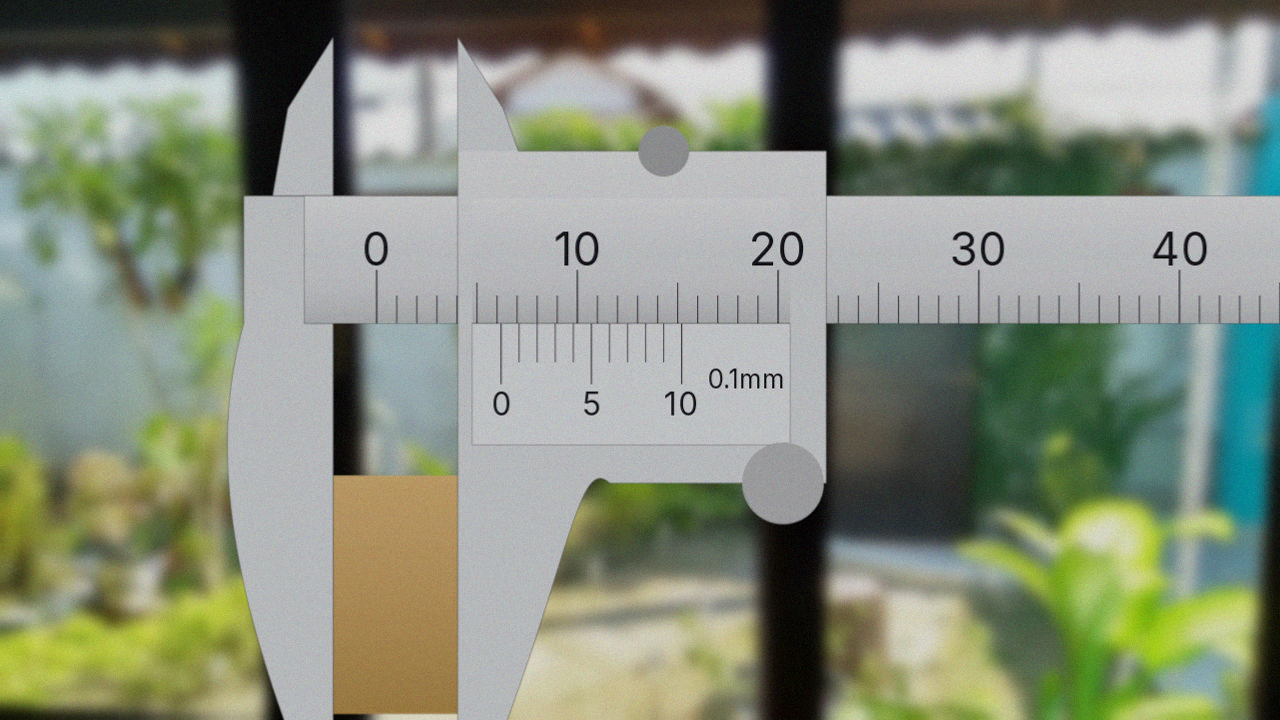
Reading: 6.2 mm
